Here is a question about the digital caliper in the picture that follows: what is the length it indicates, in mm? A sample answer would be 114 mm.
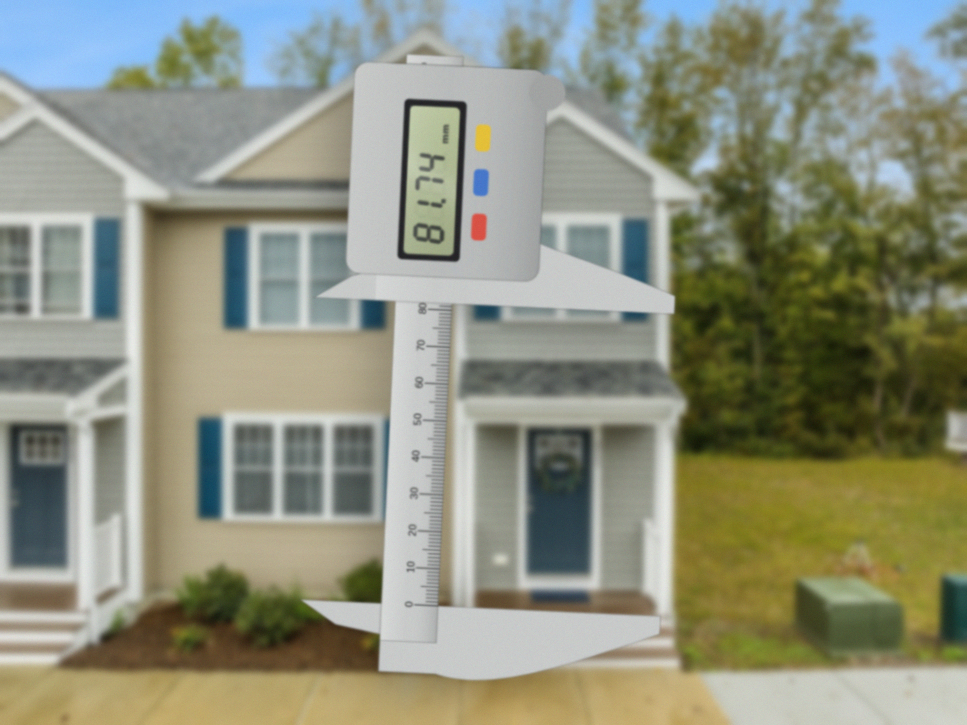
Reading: 81.74 mm
